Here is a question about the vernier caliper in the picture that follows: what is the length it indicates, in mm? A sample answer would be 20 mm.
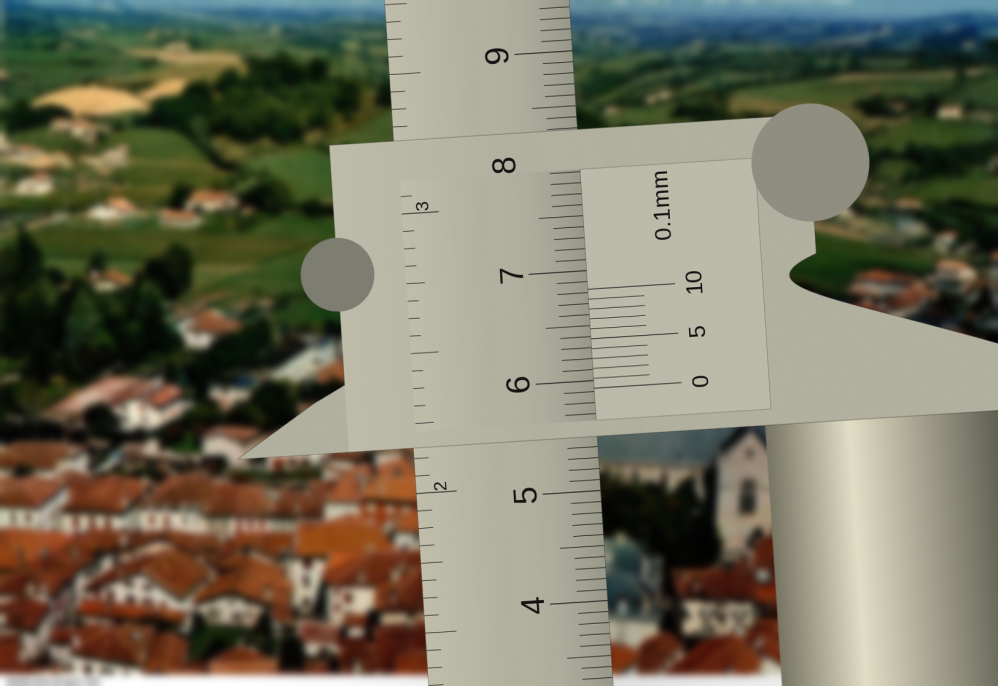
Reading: 59.3 mm
